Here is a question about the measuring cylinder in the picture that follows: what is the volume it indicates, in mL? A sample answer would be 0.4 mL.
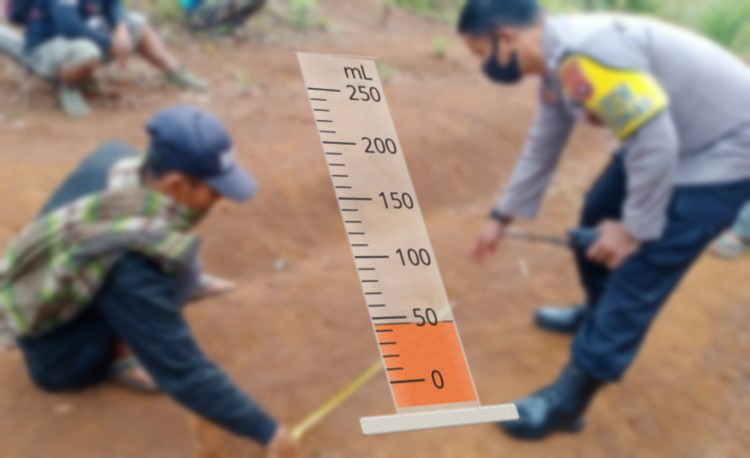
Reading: 45 mL
